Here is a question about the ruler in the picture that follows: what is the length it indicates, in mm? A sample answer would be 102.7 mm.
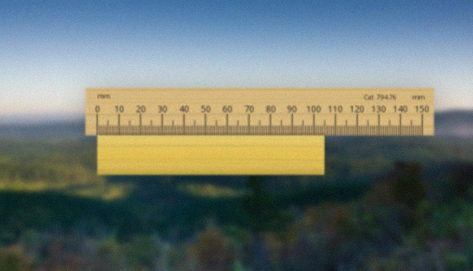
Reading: 105 mm
